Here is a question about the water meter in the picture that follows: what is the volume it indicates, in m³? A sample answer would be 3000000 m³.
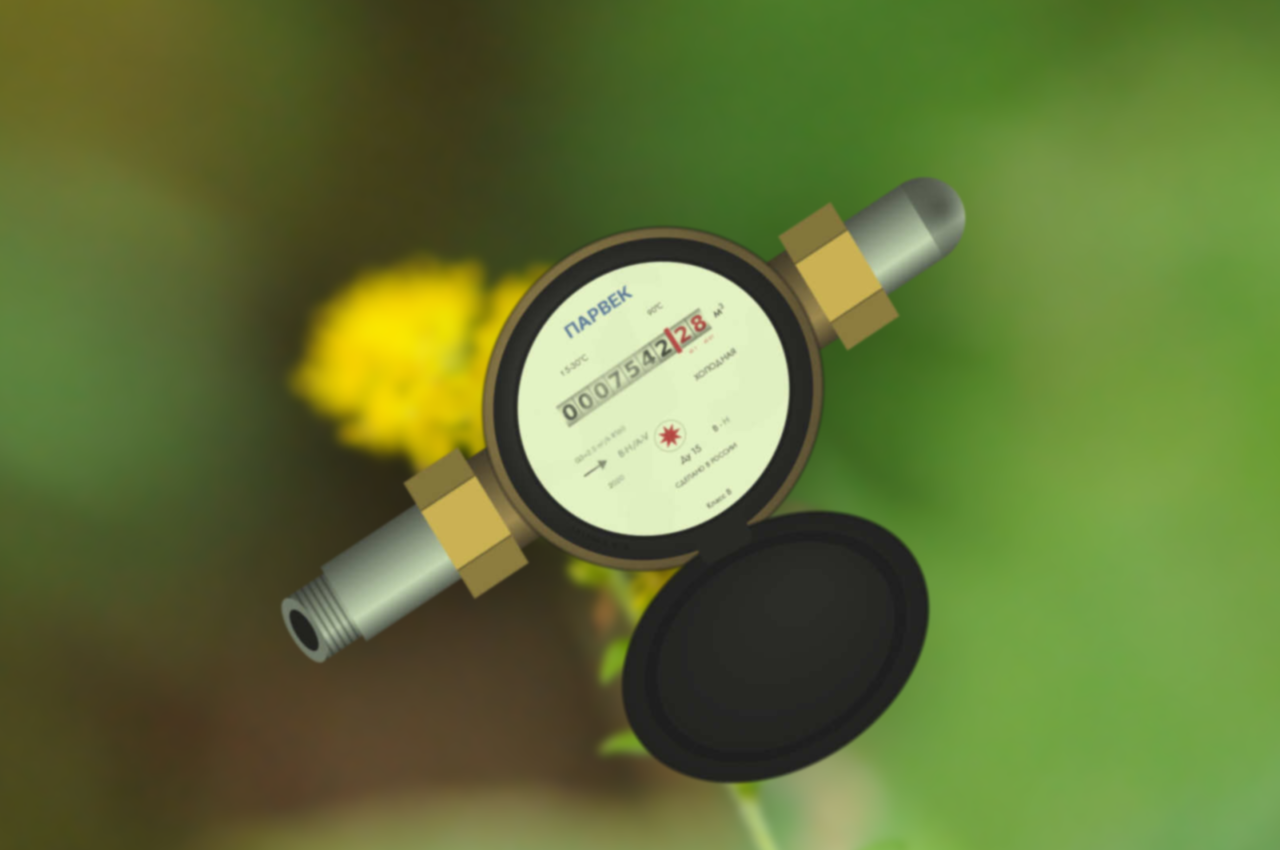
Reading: 7542.28 m³
